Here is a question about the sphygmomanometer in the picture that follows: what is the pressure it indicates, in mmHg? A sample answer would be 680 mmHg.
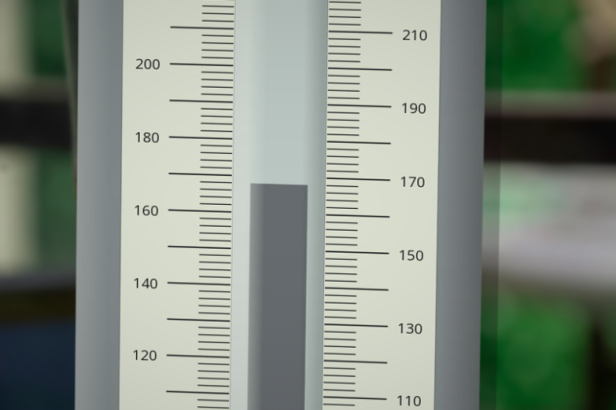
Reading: 168 mmHg
